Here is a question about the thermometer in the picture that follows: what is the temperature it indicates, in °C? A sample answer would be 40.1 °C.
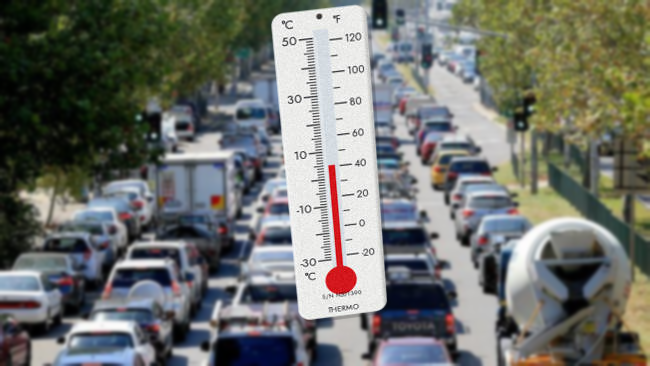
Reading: 5 °C
